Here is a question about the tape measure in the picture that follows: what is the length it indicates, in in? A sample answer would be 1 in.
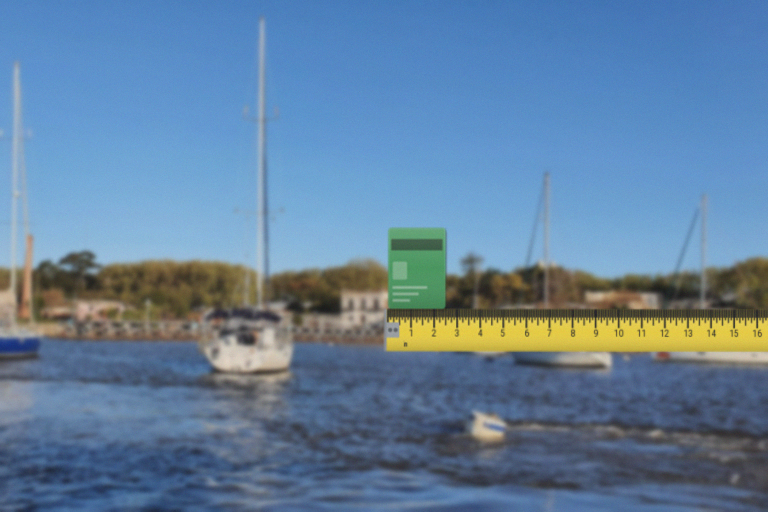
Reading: 2.5 in
